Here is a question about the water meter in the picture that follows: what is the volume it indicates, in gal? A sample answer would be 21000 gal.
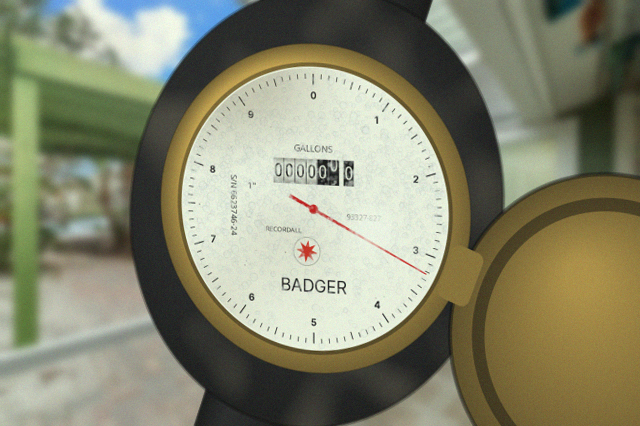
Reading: 3.2 gal
